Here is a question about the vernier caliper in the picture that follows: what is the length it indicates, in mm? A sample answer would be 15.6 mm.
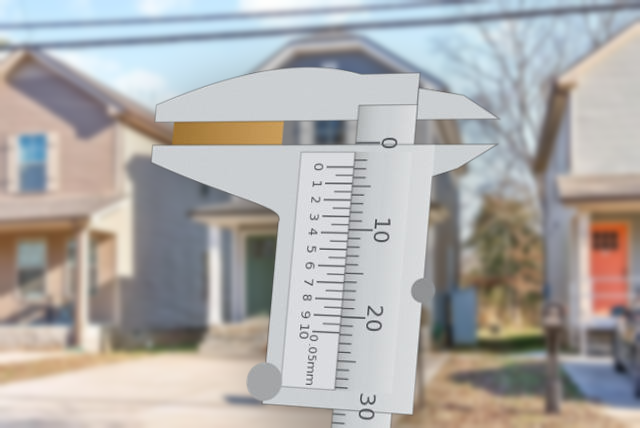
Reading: 2.8 mm
